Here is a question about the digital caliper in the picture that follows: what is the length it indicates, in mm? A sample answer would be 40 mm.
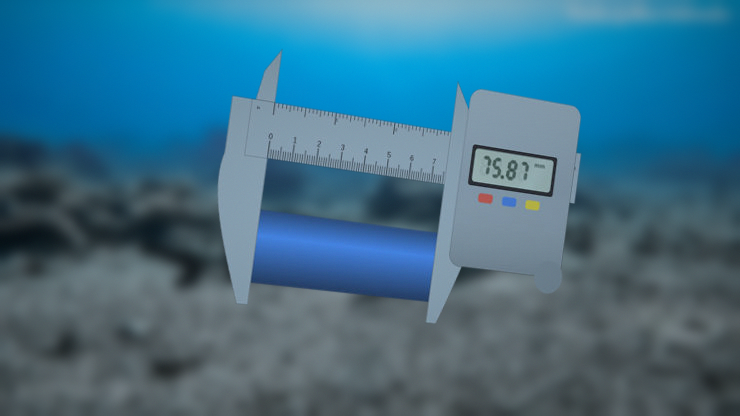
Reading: 75.87 mm
